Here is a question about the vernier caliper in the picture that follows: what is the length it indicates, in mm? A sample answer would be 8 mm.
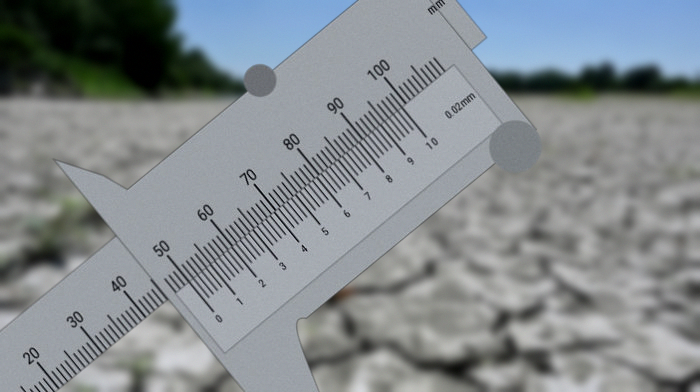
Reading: 50.0 mm
